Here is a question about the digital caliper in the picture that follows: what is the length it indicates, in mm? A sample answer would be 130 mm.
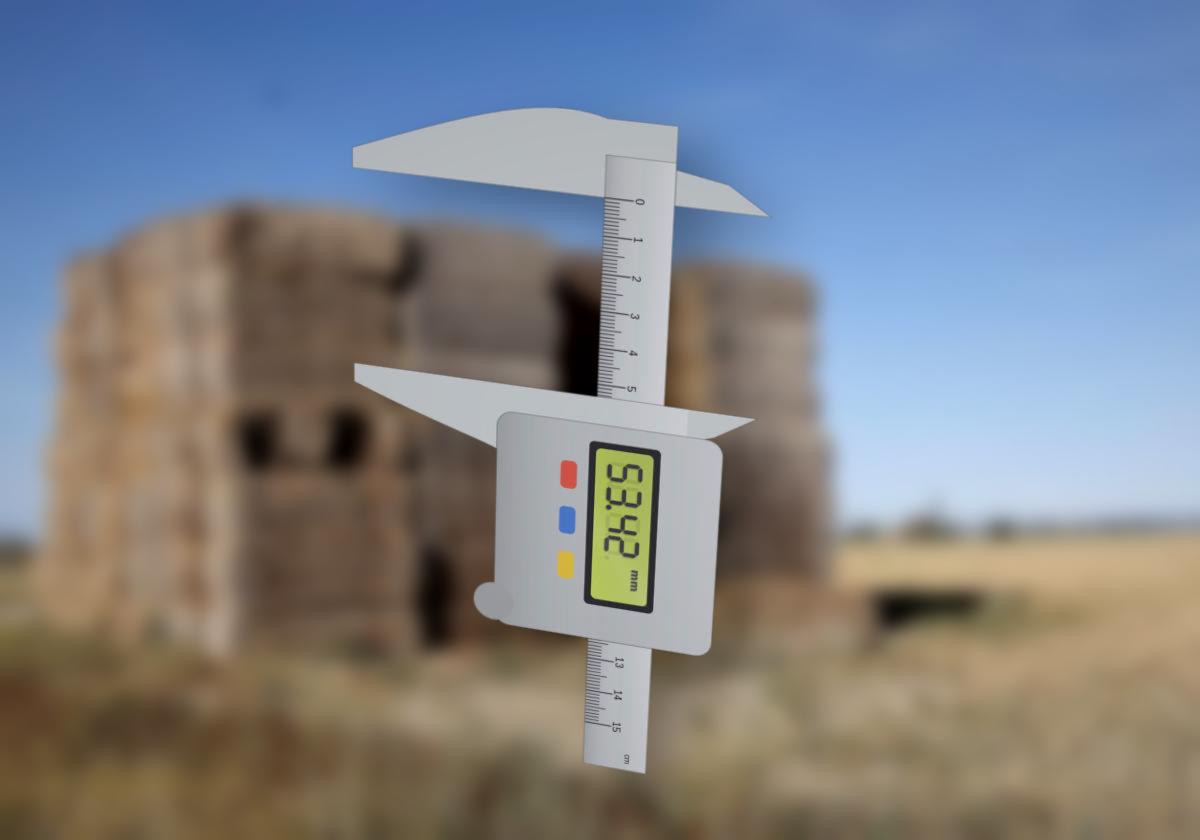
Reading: 53.42 mm
